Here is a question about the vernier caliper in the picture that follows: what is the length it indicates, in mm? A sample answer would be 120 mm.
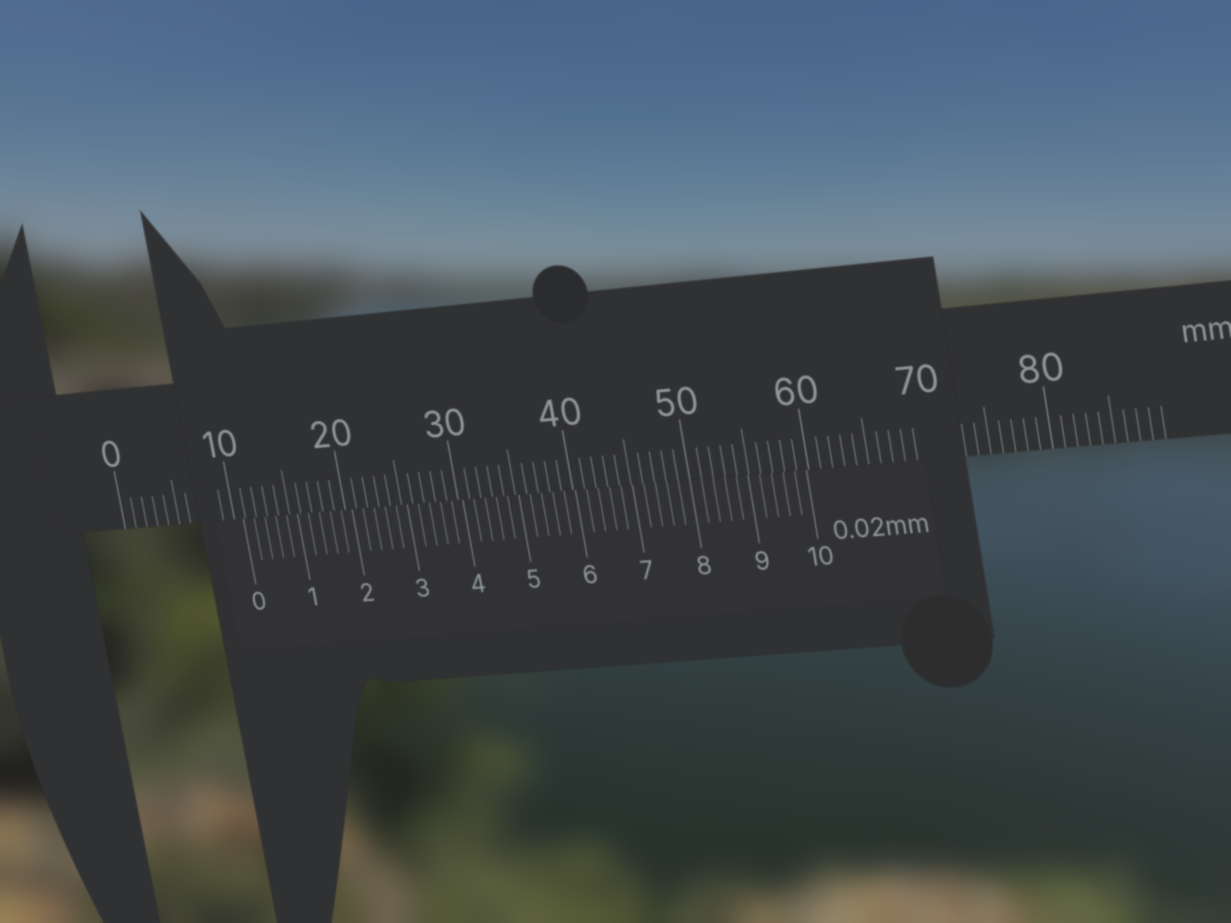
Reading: 10.8 mm
